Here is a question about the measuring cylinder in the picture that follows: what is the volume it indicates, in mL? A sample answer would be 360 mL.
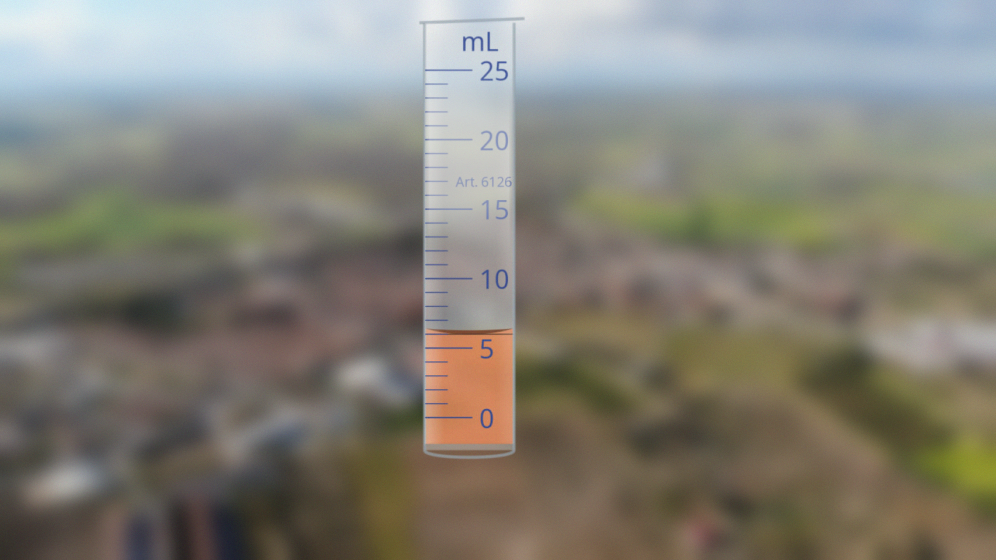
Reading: 6 mL
